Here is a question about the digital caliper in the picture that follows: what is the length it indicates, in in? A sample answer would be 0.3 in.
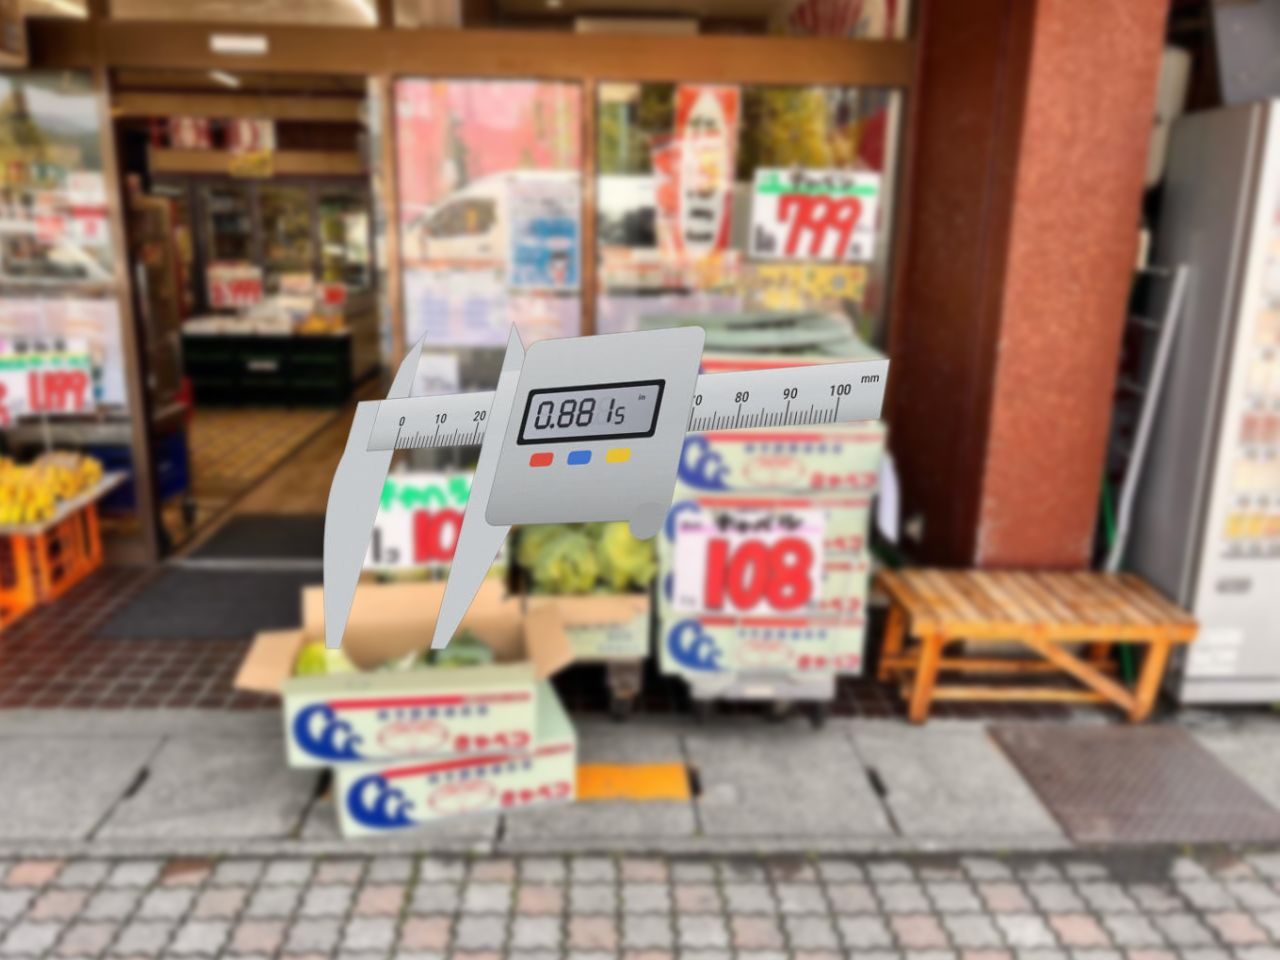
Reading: 0.8815 in
